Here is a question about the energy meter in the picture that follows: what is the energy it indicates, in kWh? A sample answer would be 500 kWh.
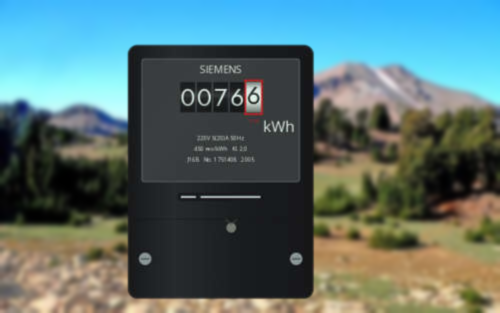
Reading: 76.6 kWh
